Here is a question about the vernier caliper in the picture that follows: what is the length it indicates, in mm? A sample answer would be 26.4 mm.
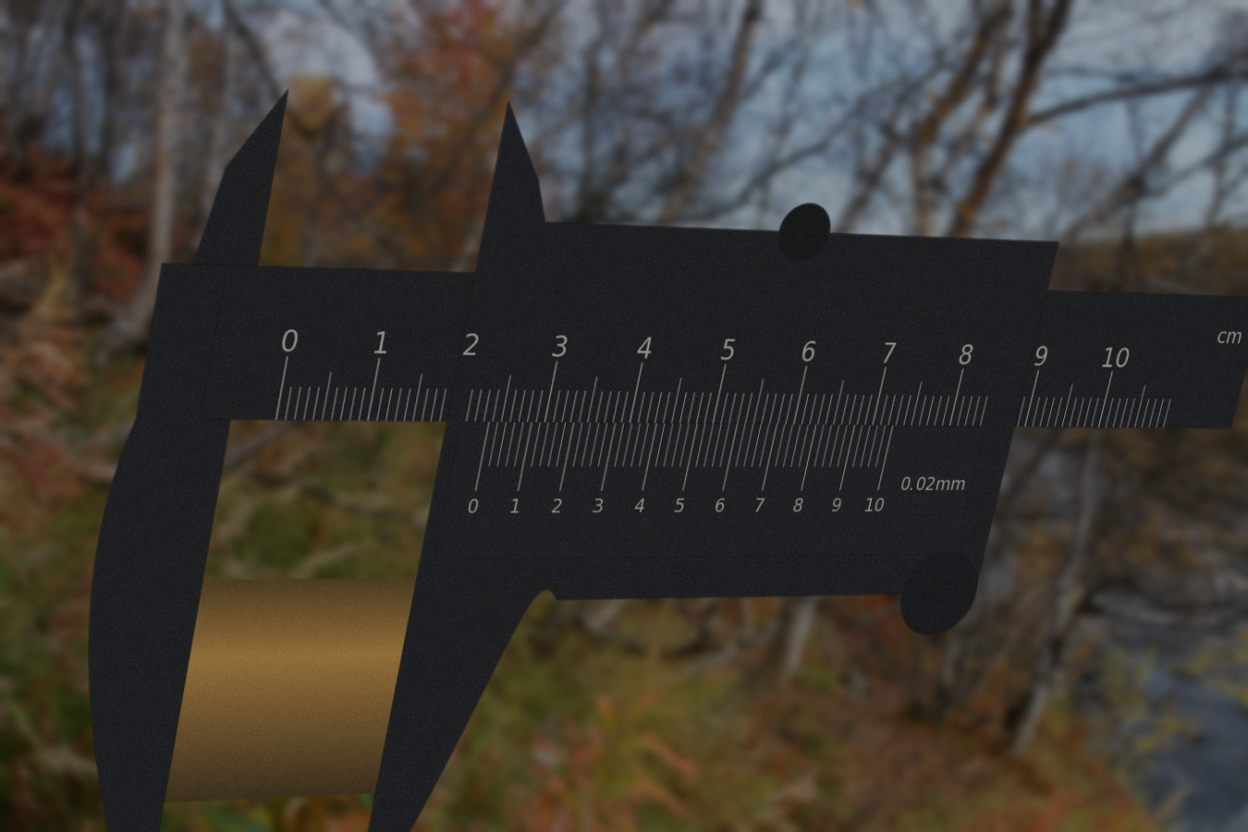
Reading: 23.6 mm
